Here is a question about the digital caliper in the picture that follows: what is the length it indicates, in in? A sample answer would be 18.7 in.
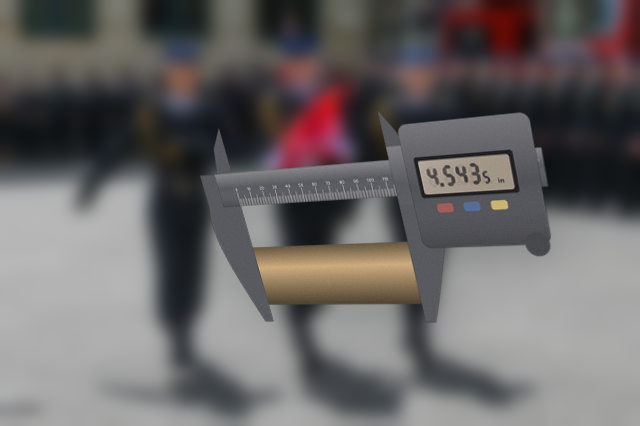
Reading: 4.5435 in
